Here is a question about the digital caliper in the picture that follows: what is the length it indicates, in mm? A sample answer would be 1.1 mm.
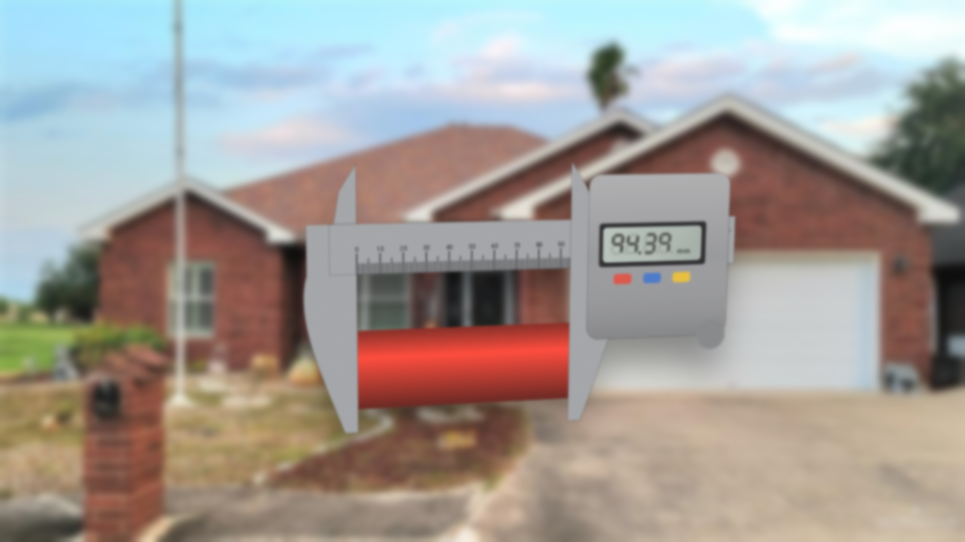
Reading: 94.39 mm
